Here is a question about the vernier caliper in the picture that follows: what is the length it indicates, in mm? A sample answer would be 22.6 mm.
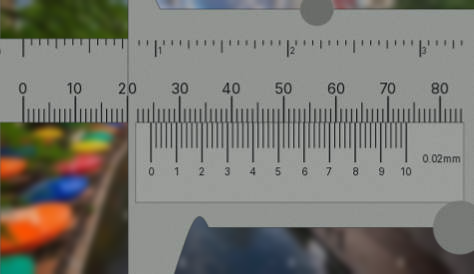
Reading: 24.5 mm
